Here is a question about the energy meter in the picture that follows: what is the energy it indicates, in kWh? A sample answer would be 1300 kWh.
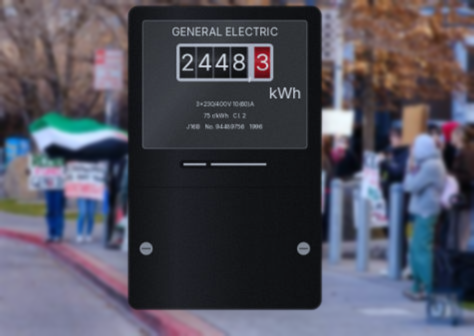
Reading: 2448.3 kWh
